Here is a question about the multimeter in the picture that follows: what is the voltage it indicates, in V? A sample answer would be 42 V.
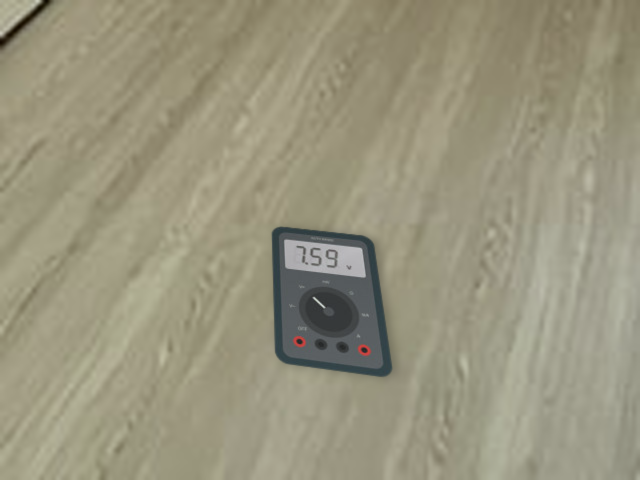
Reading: 7.59 V
